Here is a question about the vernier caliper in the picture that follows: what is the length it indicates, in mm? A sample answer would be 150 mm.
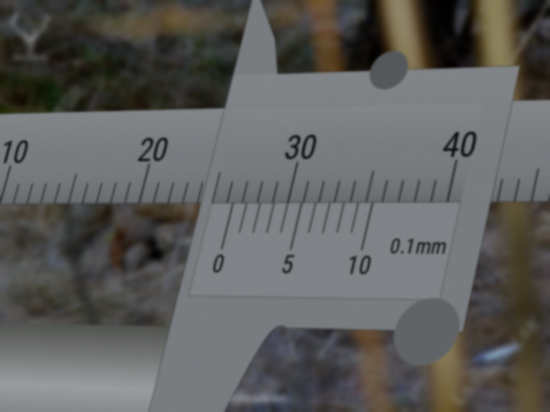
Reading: 26.4 mm
